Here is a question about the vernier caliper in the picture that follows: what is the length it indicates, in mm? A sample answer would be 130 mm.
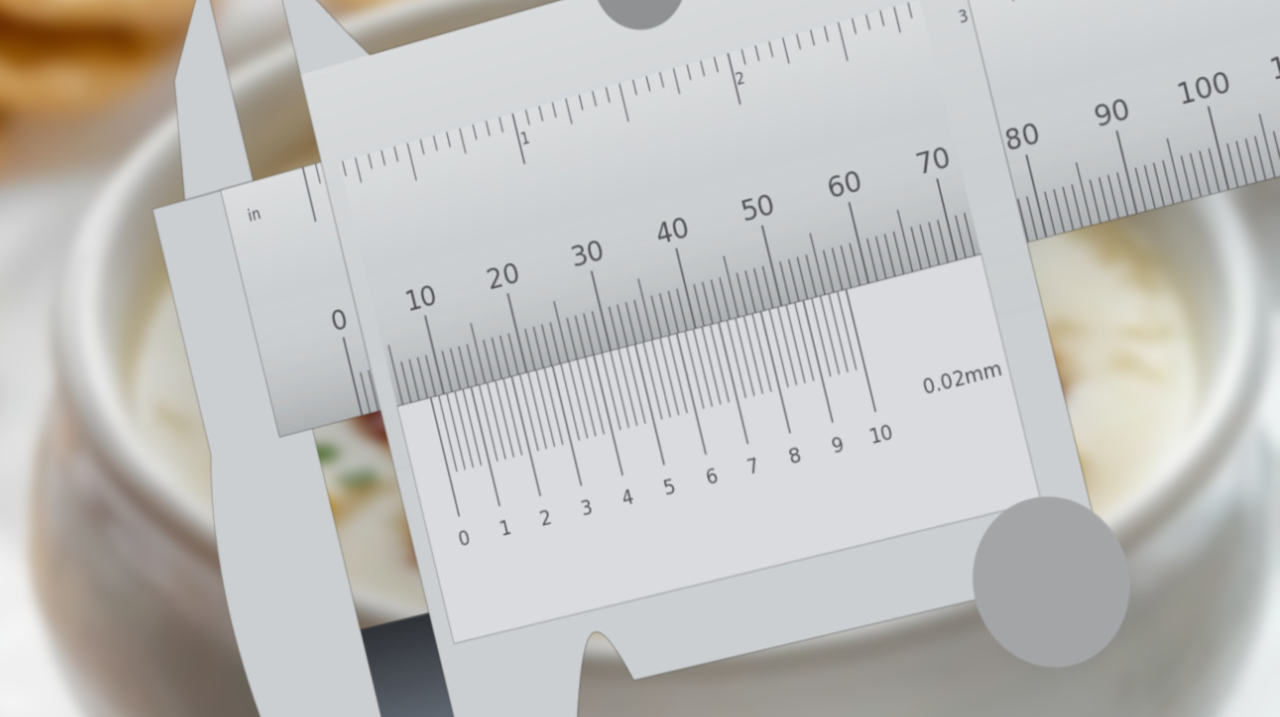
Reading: 8.4 mm
